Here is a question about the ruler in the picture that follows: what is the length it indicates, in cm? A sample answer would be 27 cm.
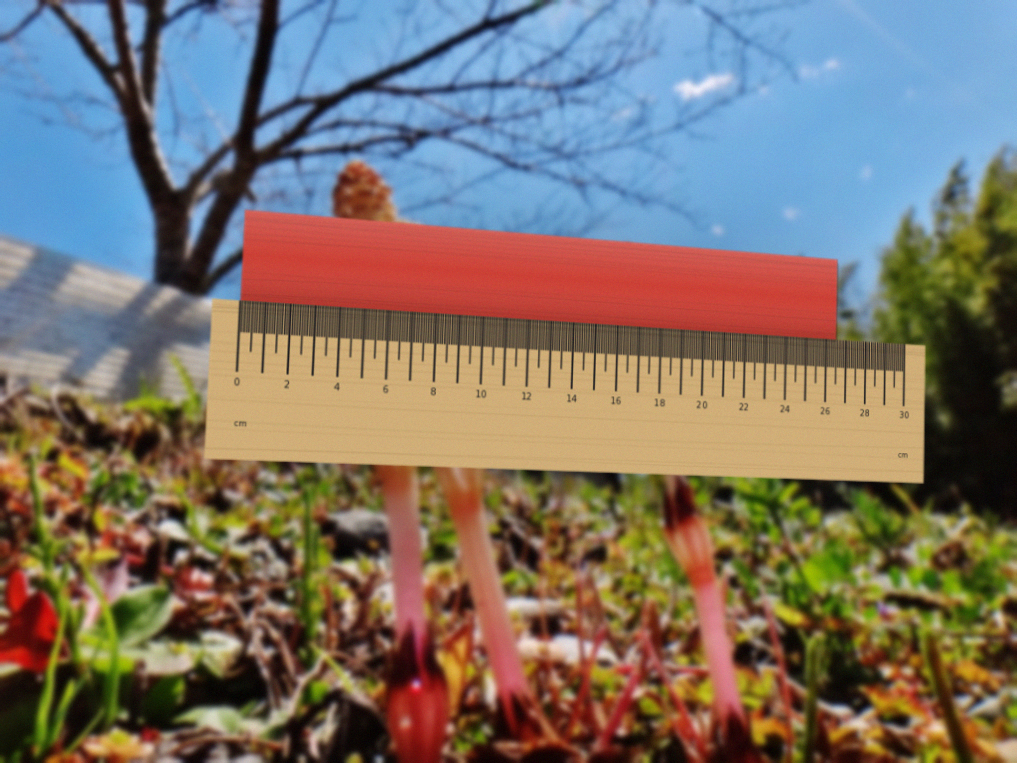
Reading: 26.5 cm
